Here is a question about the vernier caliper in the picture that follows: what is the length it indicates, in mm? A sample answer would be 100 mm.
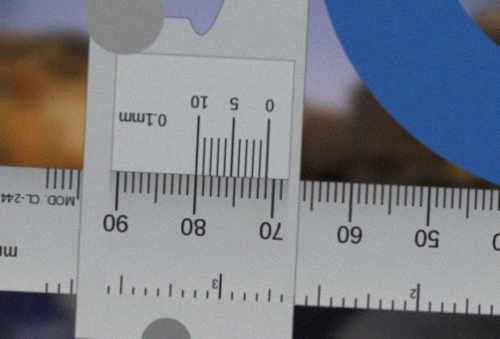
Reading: 71.0 mm
